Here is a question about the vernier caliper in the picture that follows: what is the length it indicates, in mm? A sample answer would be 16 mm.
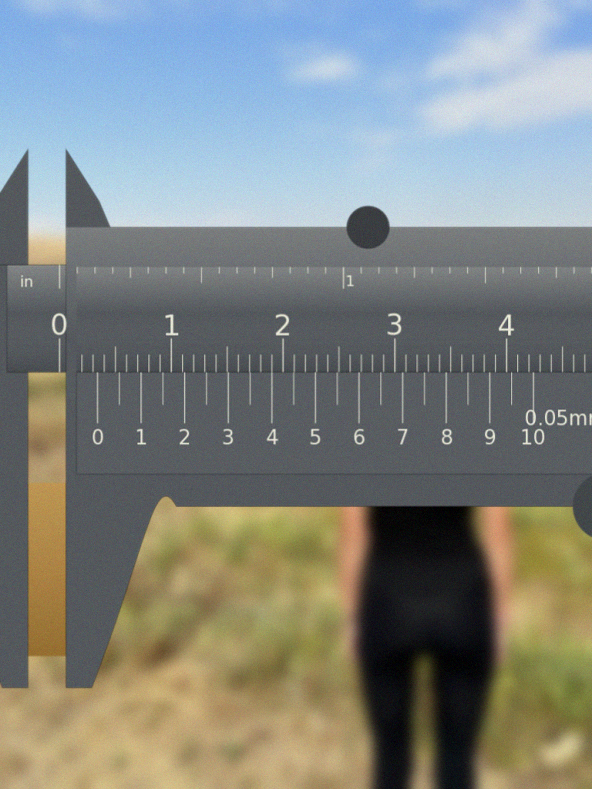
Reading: 3.4 mm
